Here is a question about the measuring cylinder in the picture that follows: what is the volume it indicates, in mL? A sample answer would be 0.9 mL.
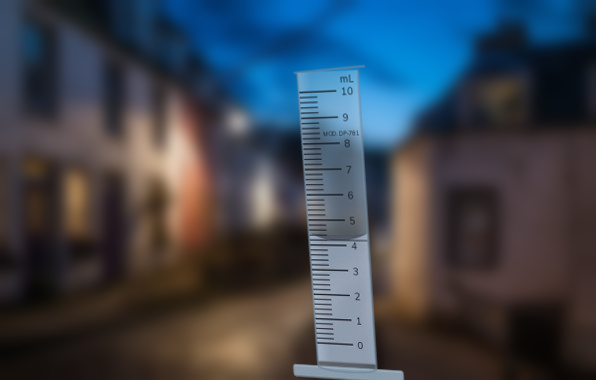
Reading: 4.2 mL
